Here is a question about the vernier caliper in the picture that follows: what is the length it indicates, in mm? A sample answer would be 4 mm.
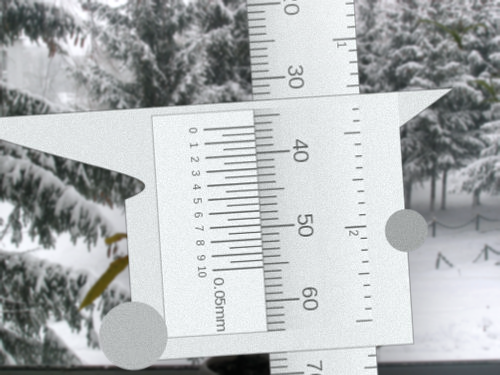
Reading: 36.4 mm
